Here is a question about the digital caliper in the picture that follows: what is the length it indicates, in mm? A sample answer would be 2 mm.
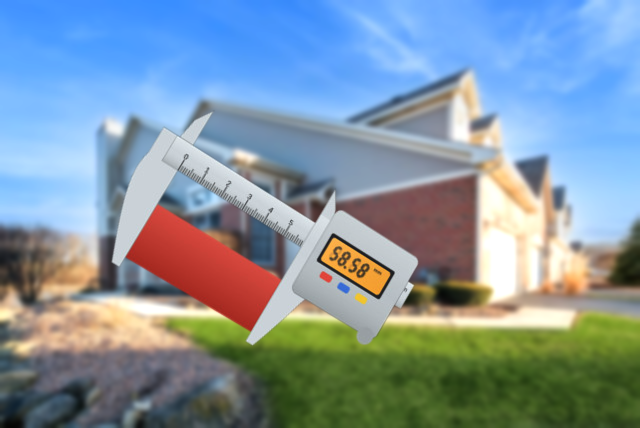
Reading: 58.58 mm
